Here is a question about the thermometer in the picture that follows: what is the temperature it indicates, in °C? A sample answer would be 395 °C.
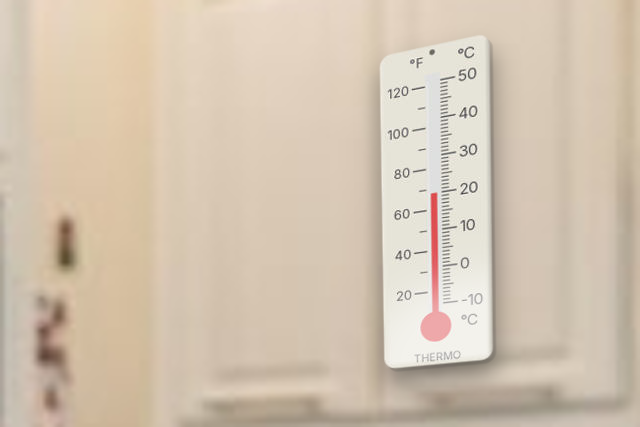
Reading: 20 °C
